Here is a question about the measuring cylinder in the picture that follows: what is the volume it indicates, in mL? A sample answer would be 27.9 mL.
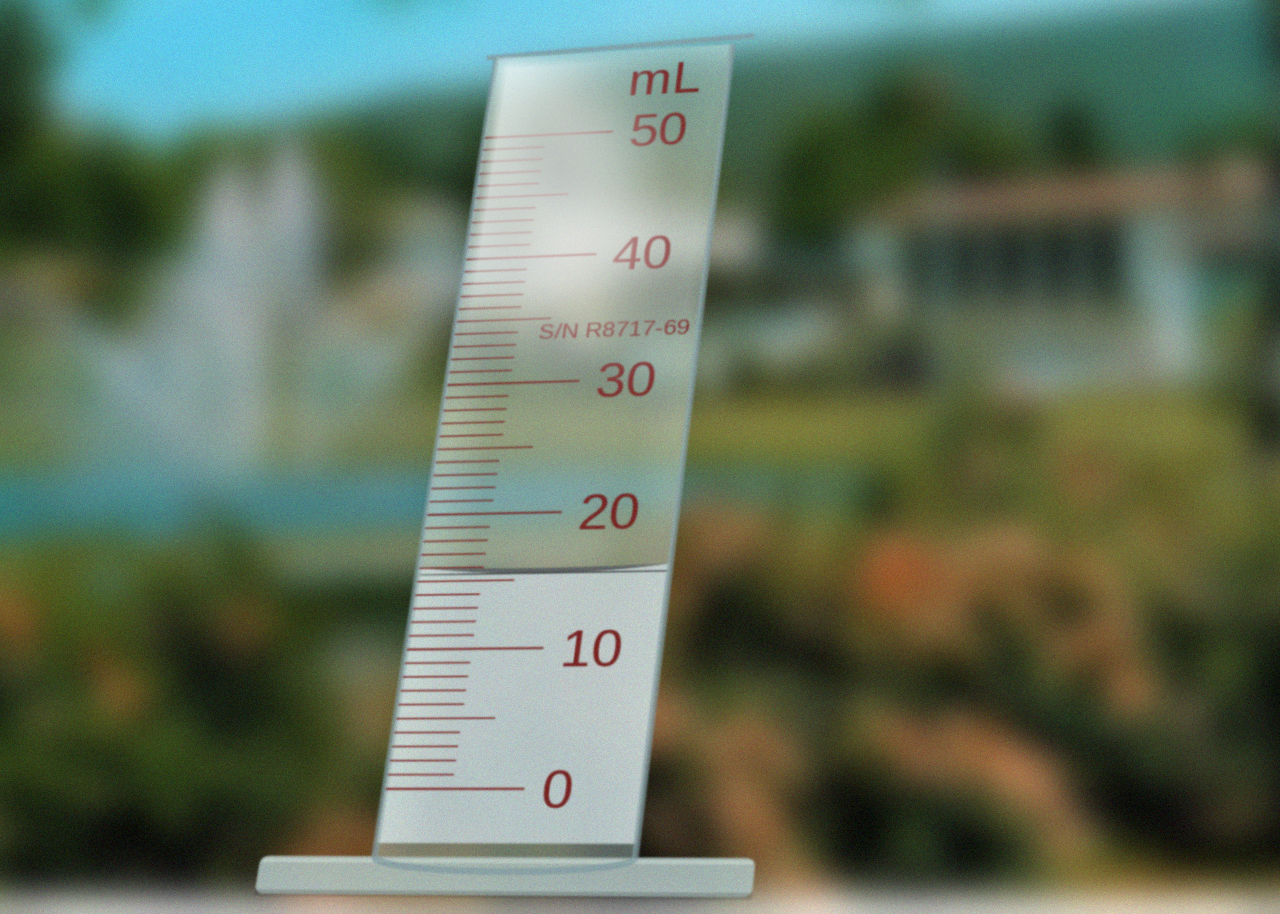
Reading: 15.5 mL
